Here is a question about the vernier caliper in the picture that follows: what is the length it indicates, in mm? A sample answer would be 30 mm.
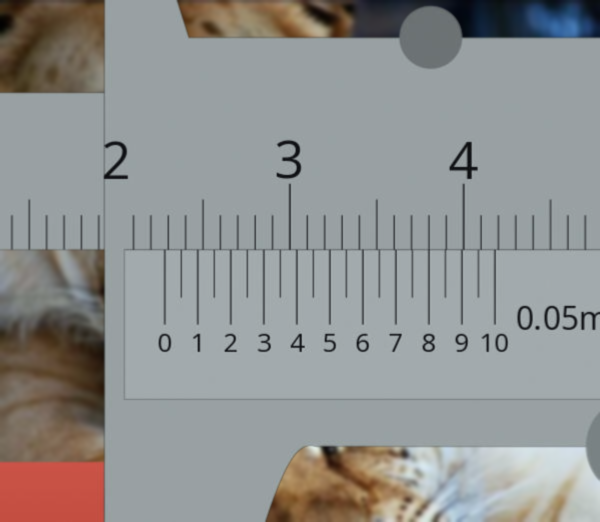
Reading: 22.8 mm
